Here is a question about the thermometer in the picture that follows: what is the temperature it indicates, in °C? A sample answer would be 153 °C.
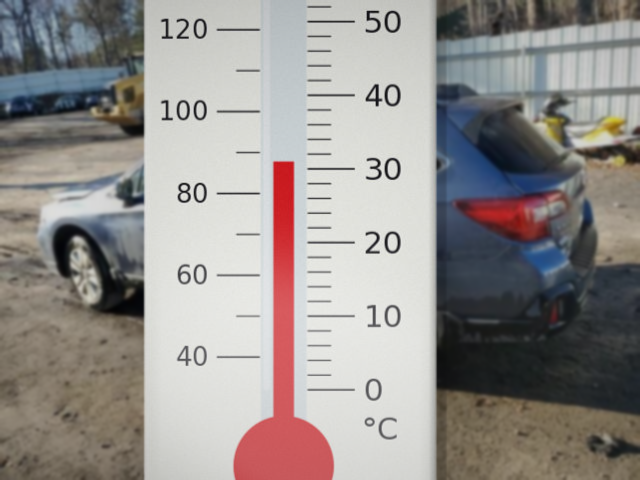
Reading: 31 °C
